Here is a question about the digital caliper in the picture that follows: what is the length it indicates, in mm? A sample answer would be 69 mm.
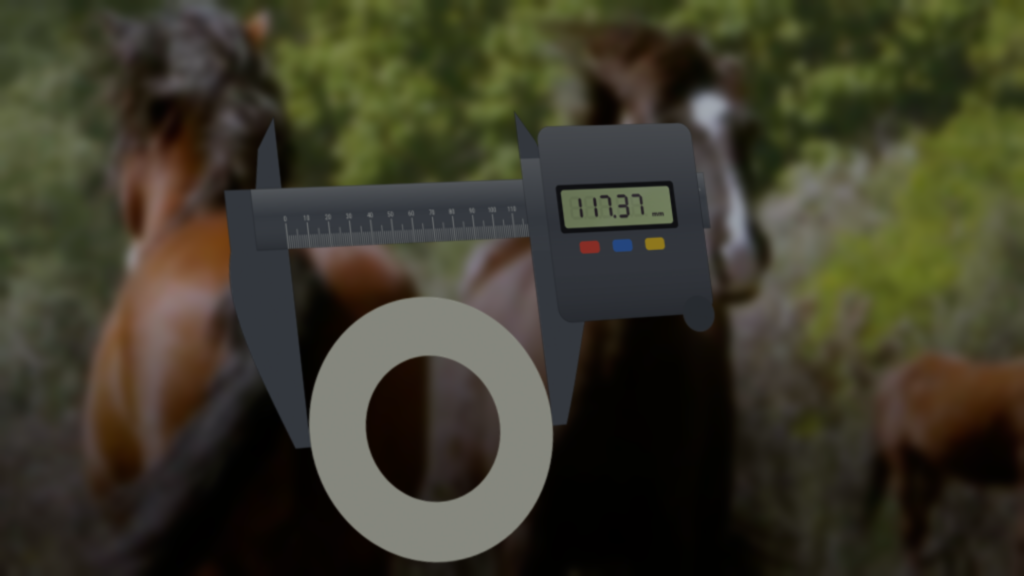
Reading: 117.37 mm
